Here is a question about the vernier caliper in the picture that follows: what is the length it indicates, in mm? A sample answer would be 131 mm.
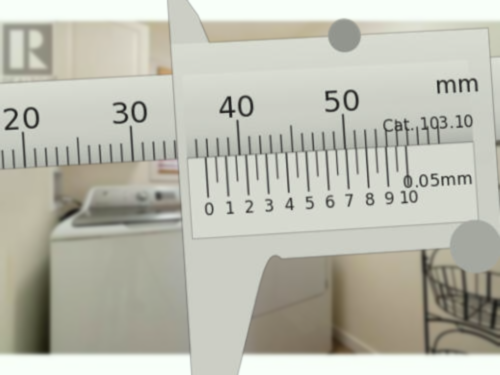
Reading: 36.8 mm
